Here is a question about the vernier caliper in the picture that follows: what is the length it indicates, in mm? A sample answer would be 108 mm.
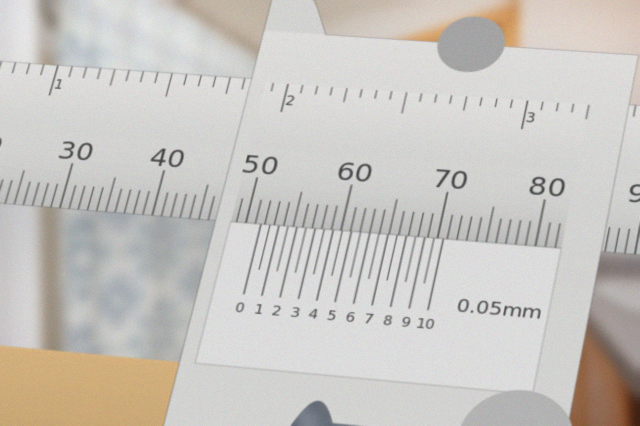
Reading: 51.6 mm
